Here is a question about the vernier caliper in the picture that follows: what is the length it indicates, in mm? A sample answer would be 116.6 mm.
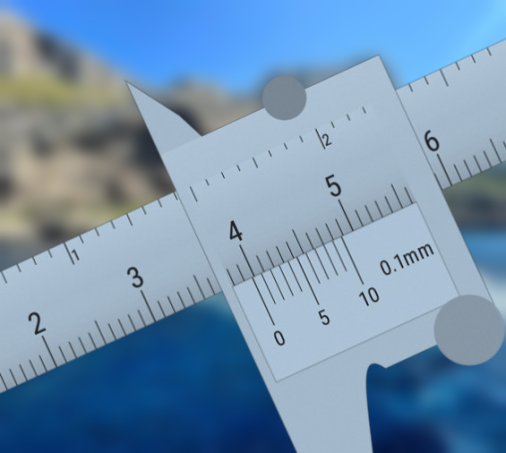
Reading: 39.8 mm
